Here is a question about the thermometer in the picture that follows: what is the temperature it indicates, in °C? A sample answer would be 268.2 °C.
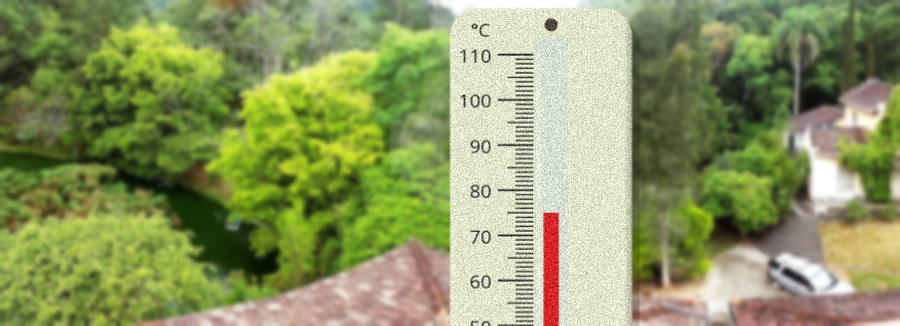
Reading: 75 °C
